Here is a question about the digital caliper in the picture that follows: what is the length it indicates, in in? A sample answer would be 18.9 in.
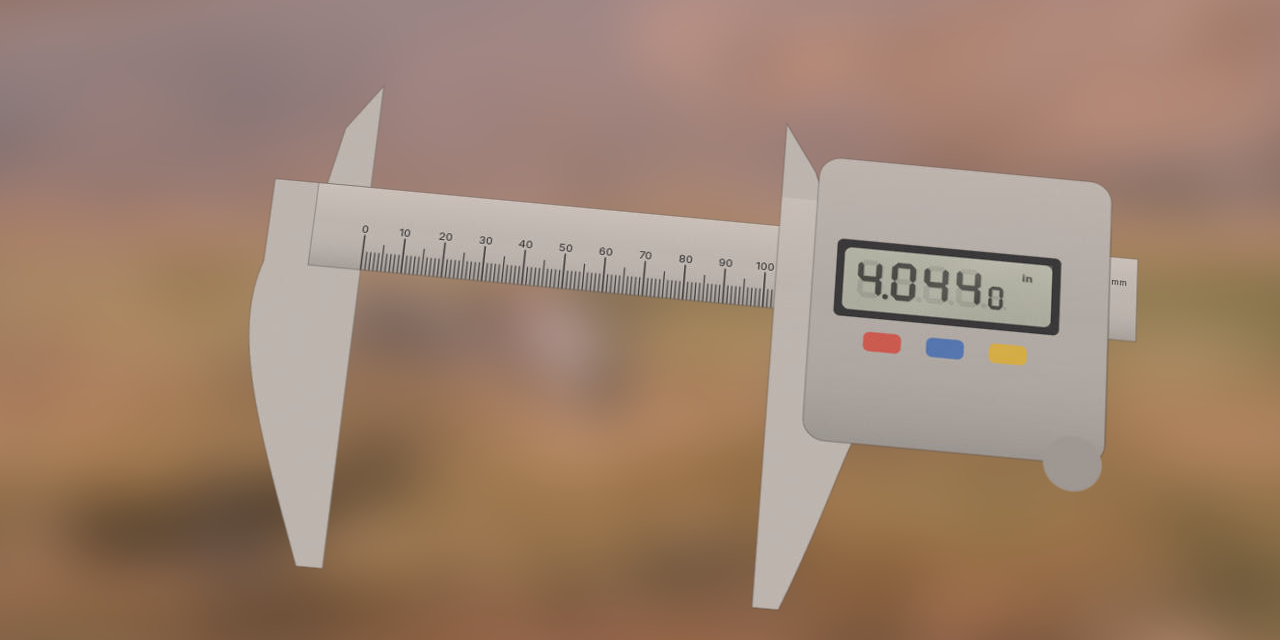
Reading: 4.0440 in
